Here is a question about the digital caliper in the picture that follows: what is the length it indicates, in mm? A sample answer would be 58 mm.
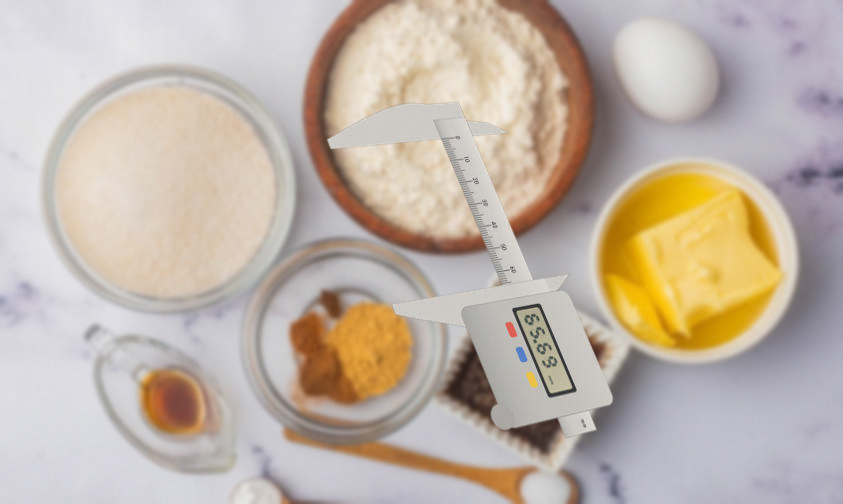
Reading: 65.69 mm
